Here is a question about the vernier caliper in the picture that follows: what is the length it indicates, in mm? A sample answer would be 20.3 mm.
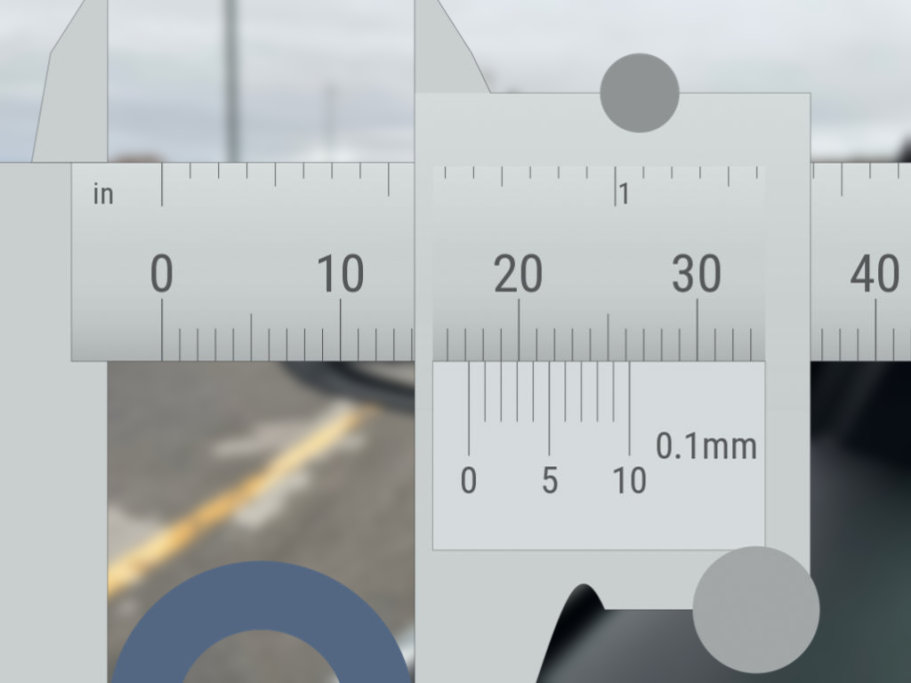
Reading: 17.2 mm
